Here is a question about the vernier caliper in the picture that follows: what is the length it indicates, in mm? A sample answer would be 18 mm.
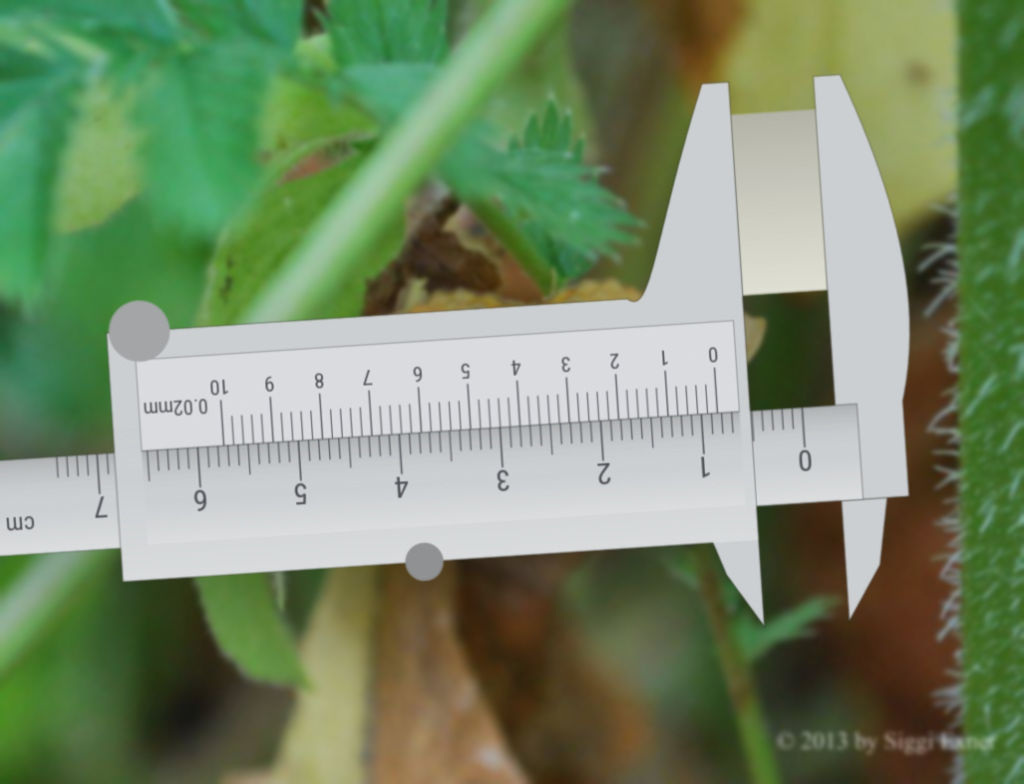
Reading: 8.4 mm
